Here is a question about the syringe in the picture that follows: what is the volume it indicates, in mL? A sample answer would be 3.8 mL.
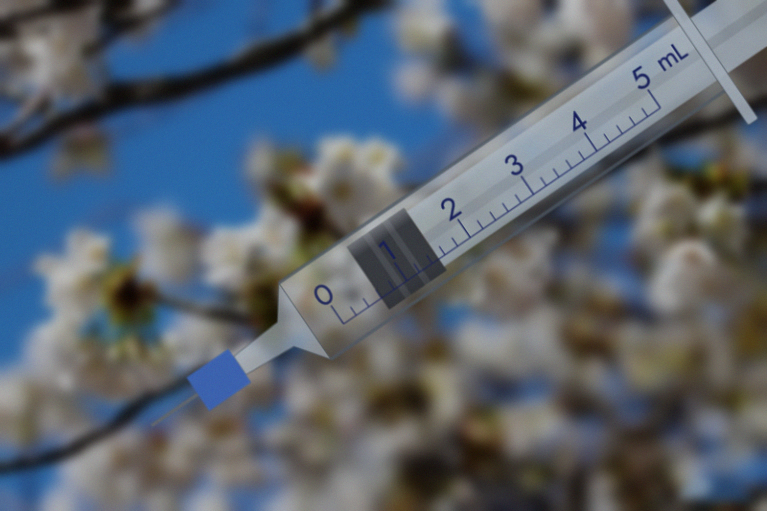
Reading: 0.6 mL
